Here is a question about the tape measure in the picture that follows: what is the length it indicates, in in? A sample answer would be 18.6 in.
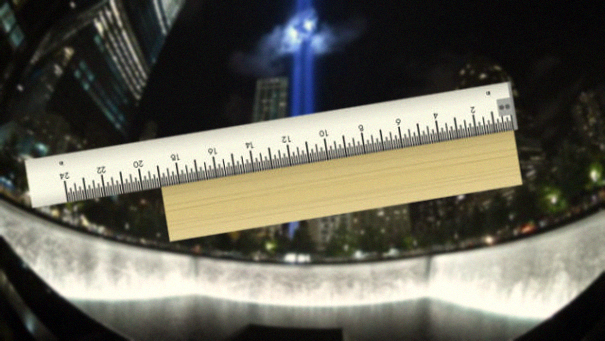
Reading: 19 in
